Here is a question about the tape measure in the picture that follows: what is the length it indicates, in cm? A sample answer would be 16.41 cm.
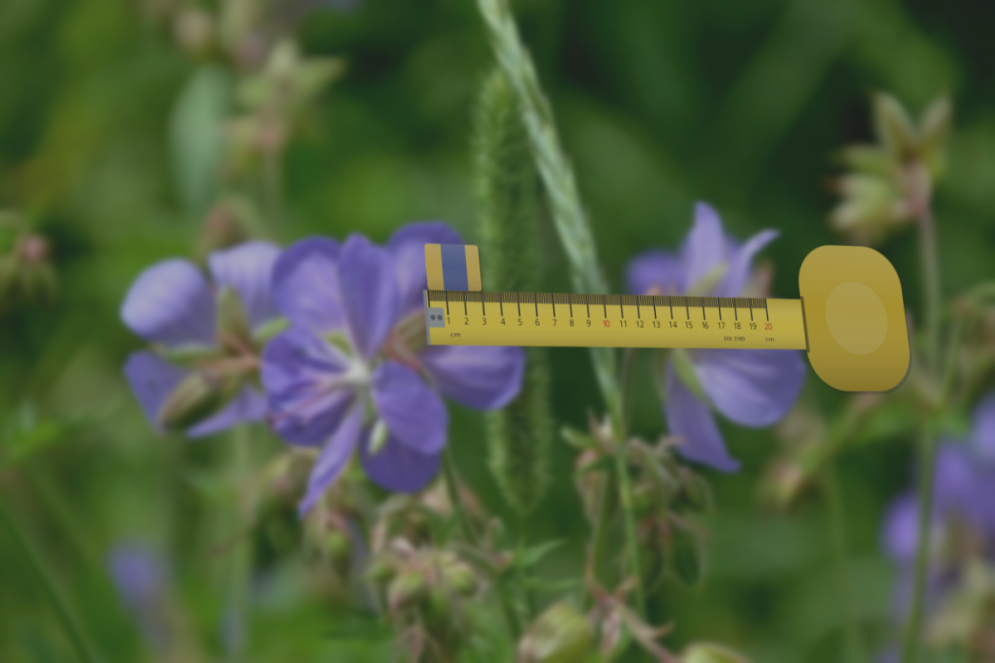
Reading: 3 cm
